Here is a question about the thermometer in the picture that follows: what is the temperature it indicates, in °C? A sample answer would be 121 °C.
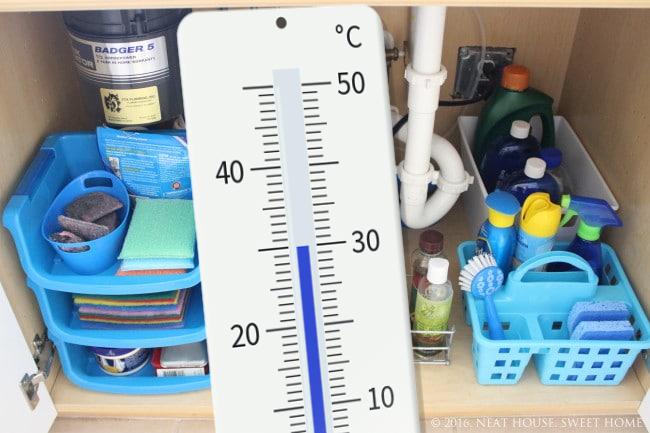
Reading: 30 °C
